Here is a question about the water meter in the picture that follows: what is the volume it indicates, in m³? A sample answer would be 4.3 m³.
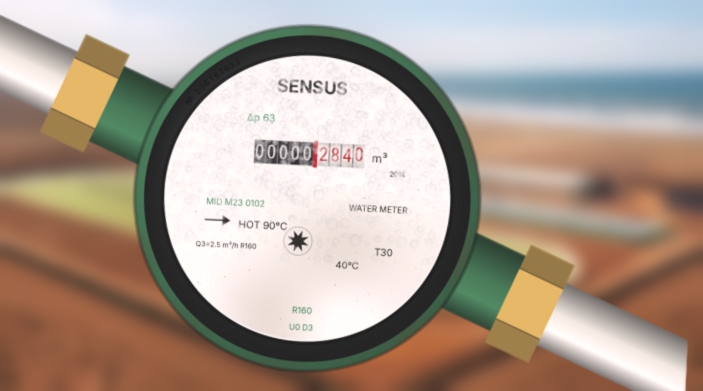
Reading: 0.2840 m³
